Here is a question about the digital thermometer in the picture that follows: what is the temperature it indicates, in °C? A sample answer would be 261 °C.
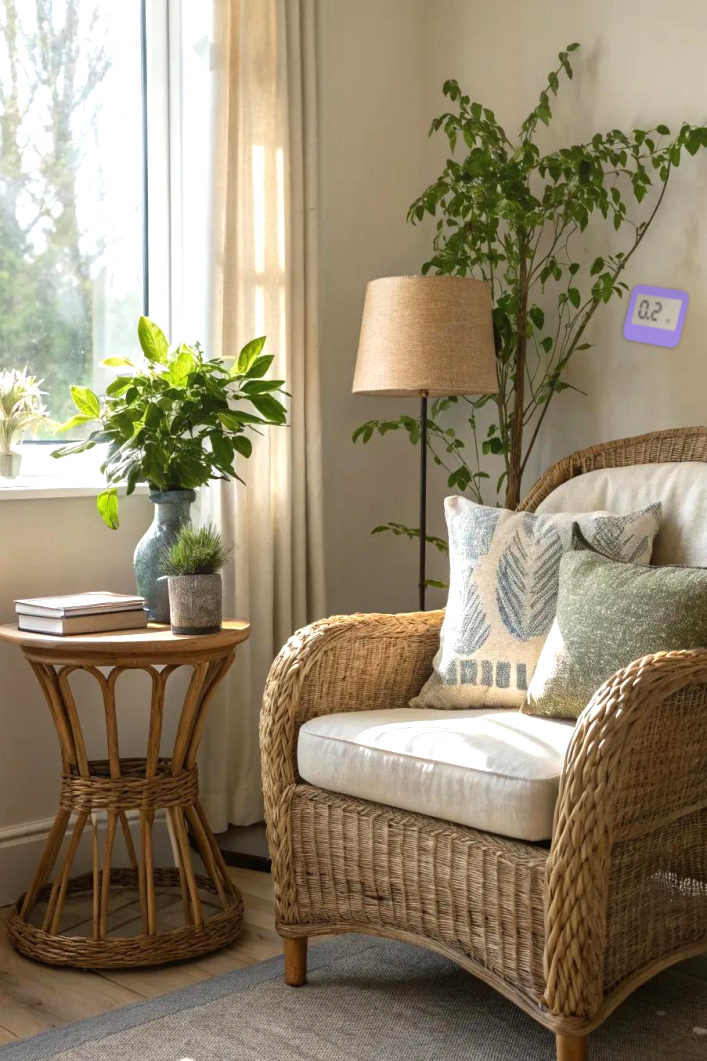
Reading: 0.2 °C
